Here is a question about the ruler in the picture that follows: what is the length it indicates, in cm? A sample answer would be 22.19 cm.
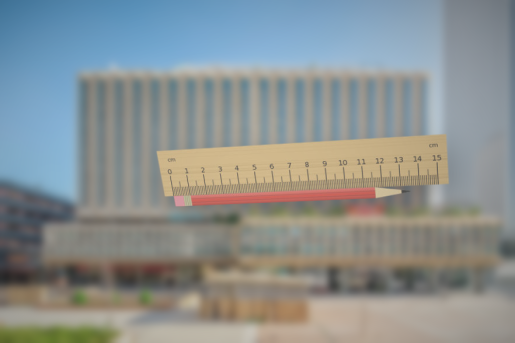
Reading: 13.5 cm
